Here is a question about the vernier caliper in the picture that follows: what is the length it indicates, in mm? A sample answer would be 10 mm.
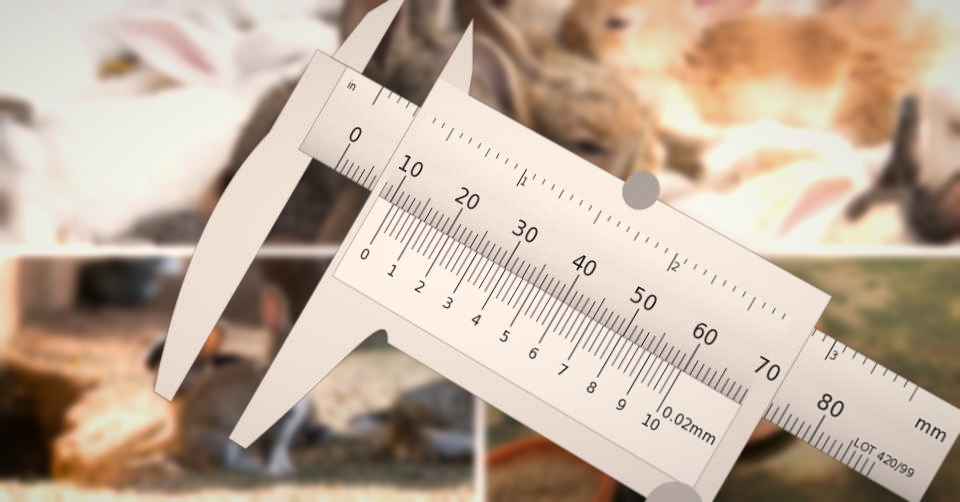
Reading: 10.6 mm
